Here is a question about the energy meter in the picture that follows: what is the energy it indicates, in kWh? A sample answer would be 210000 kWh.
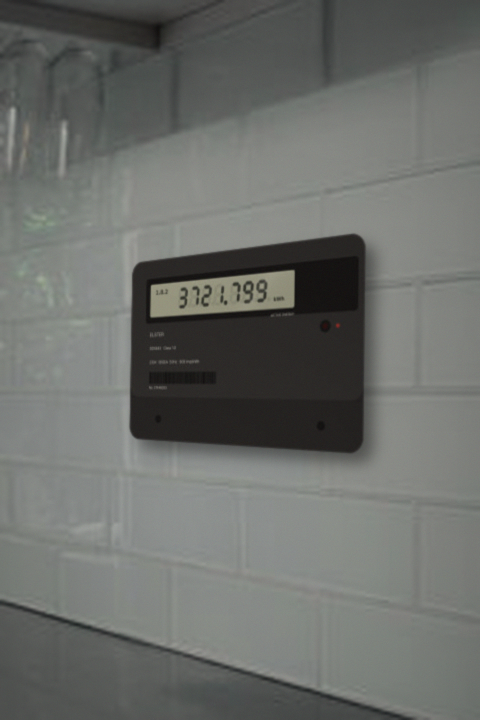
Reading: 3721.799 kWh
